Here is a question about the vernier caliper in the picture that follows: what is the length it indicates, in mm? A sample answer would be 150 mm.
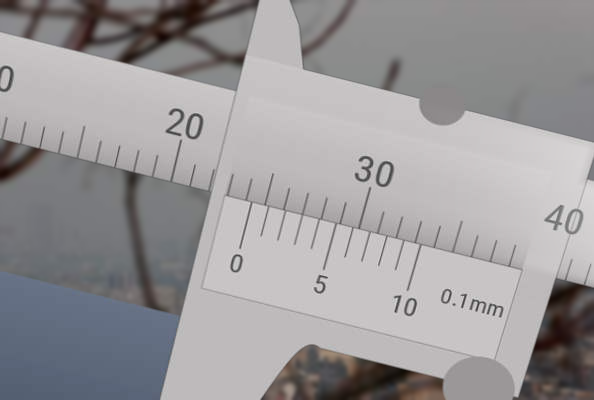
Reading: 24.3 mm
